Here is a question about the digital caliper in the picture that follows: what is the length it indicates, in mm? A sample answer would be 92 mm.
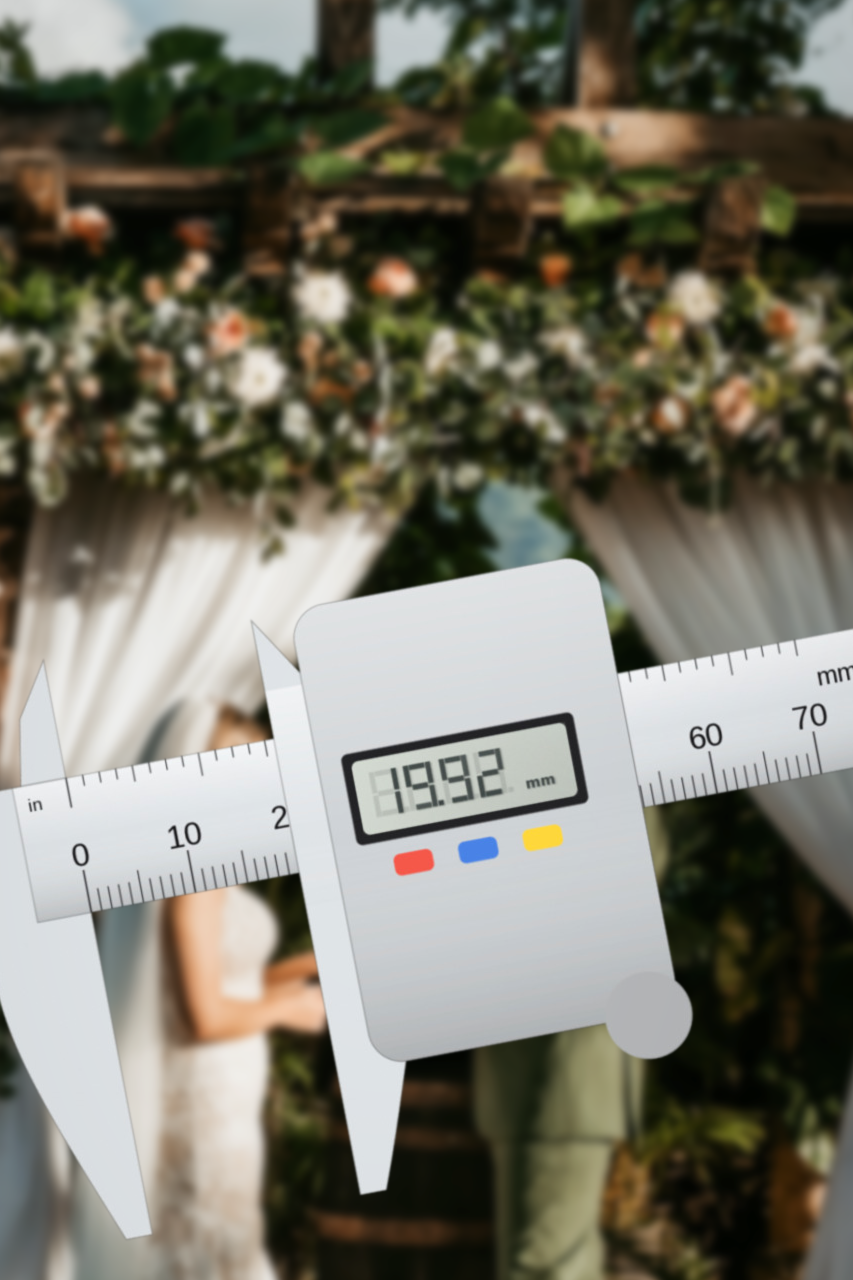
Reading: 19.92 mm
